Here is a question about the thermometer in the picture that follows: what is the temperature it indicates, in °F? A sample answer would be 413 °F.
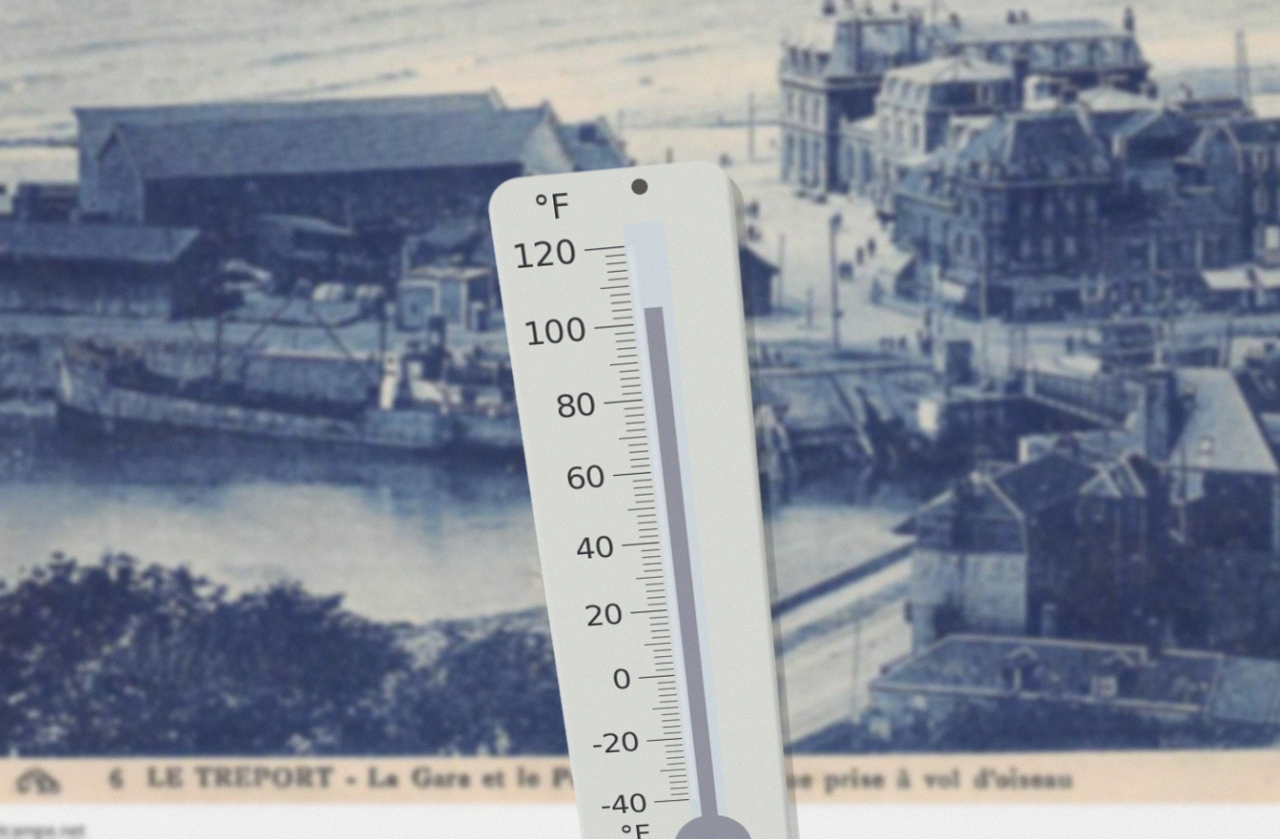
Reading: 104 °F
